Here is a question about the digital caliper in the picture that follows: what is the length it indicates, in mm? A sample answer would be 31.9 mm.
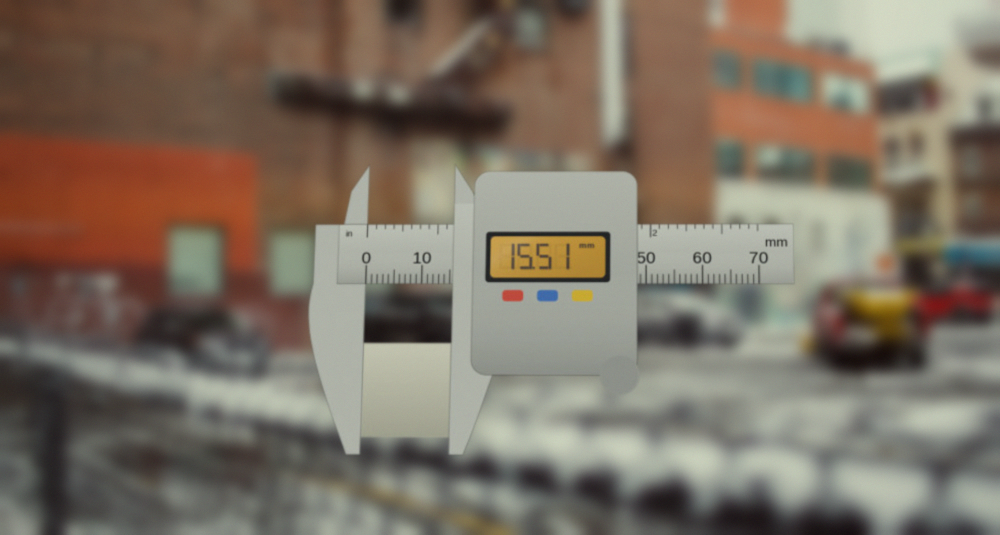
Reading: 15.51 mm
